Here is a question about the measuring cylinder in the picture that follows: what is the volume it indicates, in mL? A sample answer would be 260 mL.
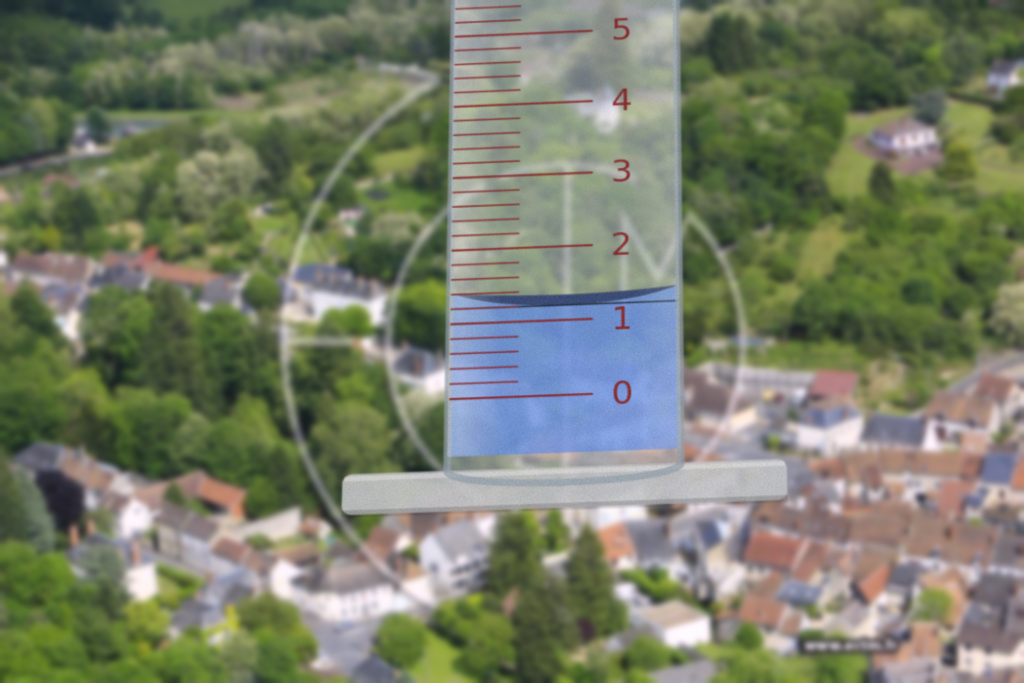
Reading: 1.2 mL
